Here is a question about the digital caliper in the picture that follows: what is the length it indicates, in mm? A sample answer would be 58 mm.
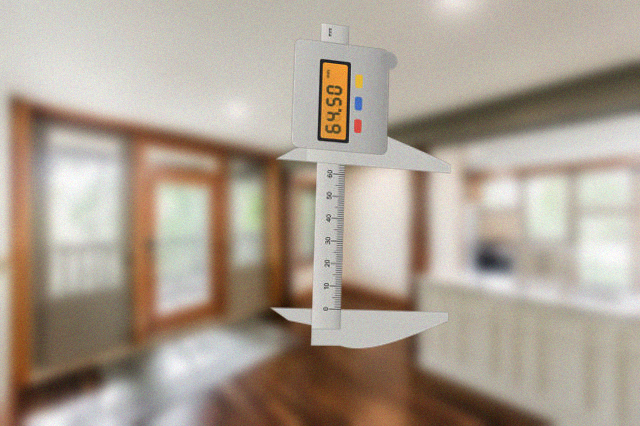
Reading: 64.50 mm
